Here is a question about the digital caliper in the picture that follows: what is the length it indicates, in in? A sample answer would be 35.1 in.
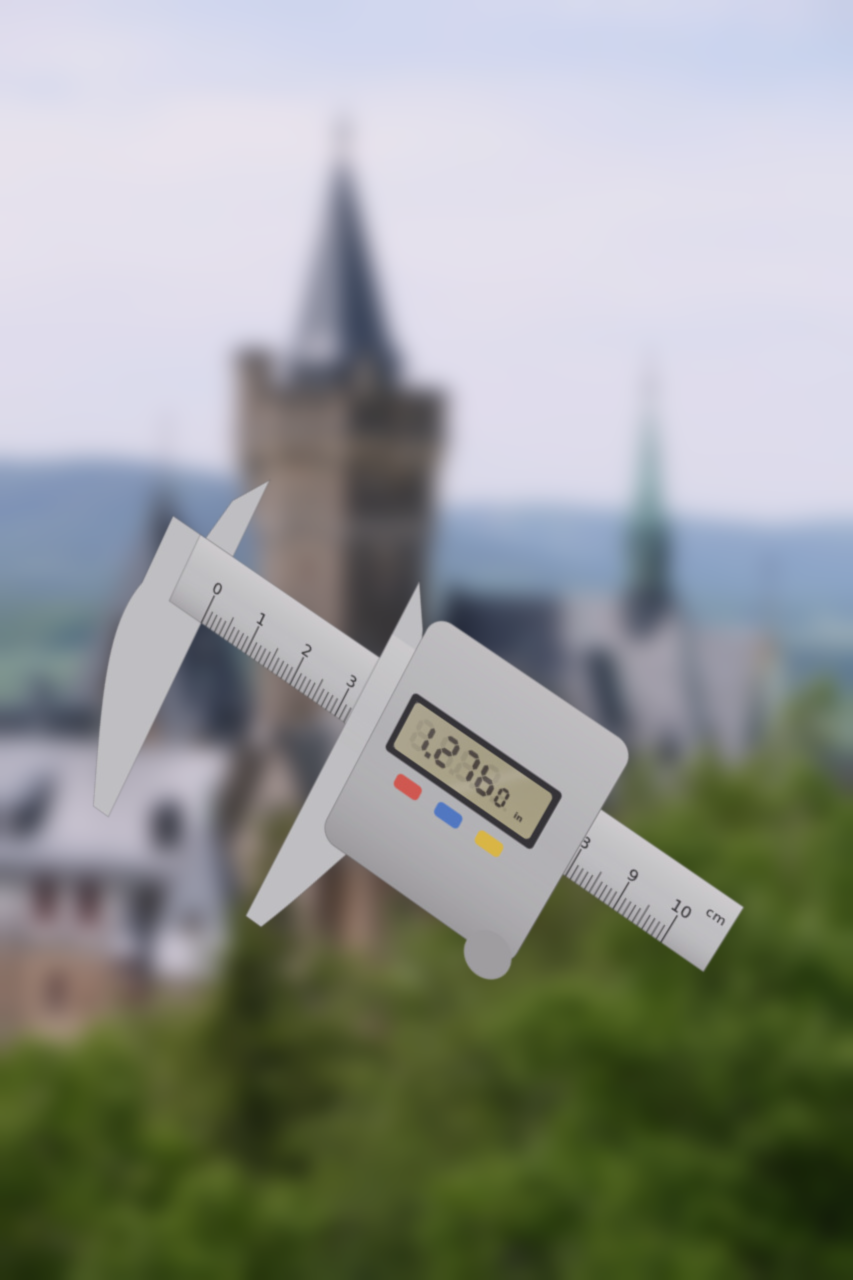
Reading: 1.2760 in
